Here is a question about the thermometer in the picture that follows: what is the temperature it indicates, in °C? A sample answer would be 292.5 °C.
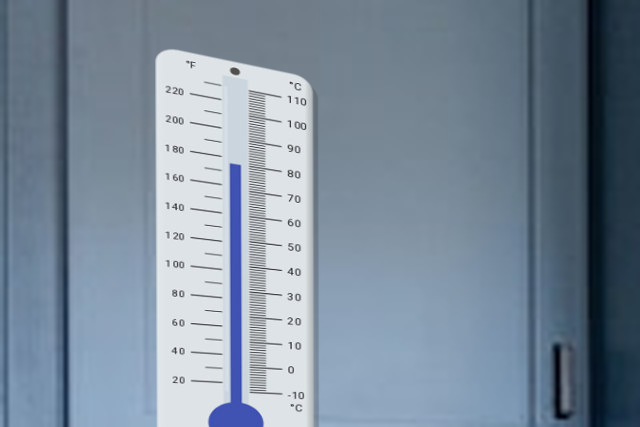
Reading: 80 °C
